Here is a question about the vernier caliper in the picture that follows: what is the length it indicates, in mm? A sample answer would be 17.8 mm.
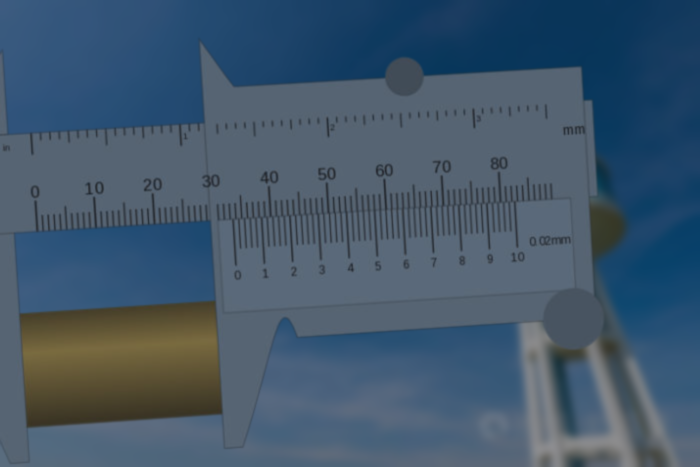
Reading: 33.5 mm
